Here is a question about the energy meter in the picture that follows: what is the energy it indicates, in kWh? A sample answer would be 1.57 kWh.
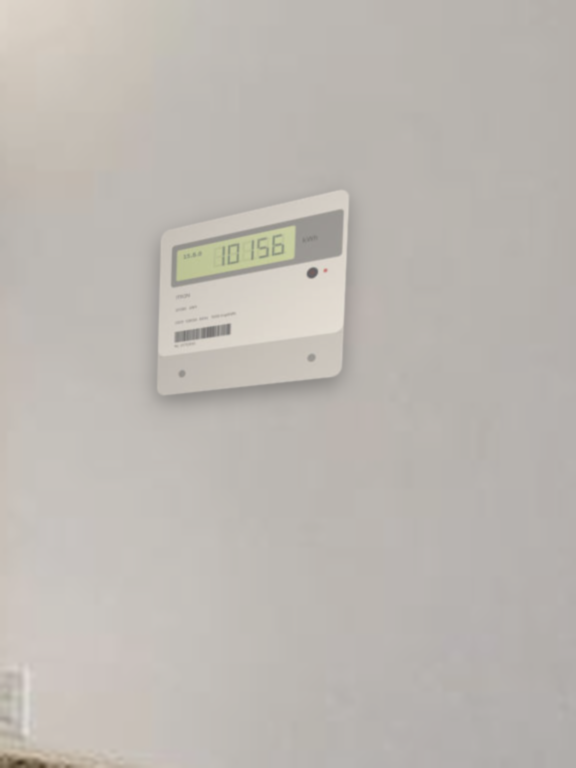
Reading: 10156 kWh
